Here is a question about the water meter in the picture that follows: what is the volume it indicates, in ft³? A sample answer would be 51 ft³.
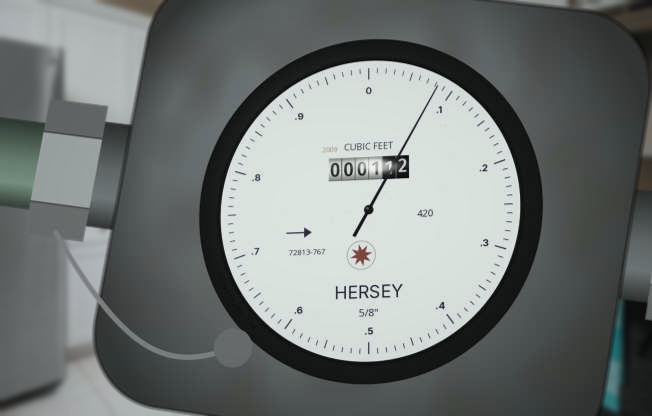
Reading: 112.08 ft³
